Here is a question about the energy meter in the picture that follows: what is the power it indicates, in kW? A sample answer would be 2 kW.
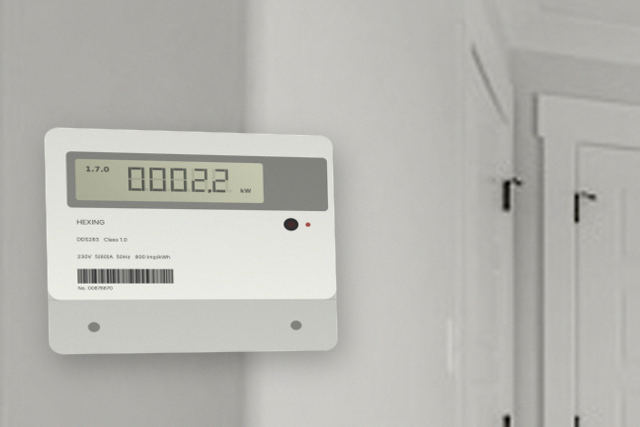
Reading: 2.2 kW
